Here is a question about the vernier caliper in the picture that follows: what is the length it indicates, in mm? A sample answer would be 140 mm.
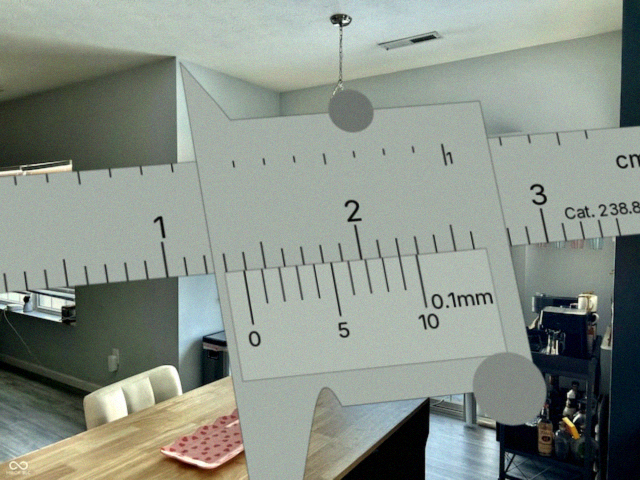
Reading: 13.9 mm
